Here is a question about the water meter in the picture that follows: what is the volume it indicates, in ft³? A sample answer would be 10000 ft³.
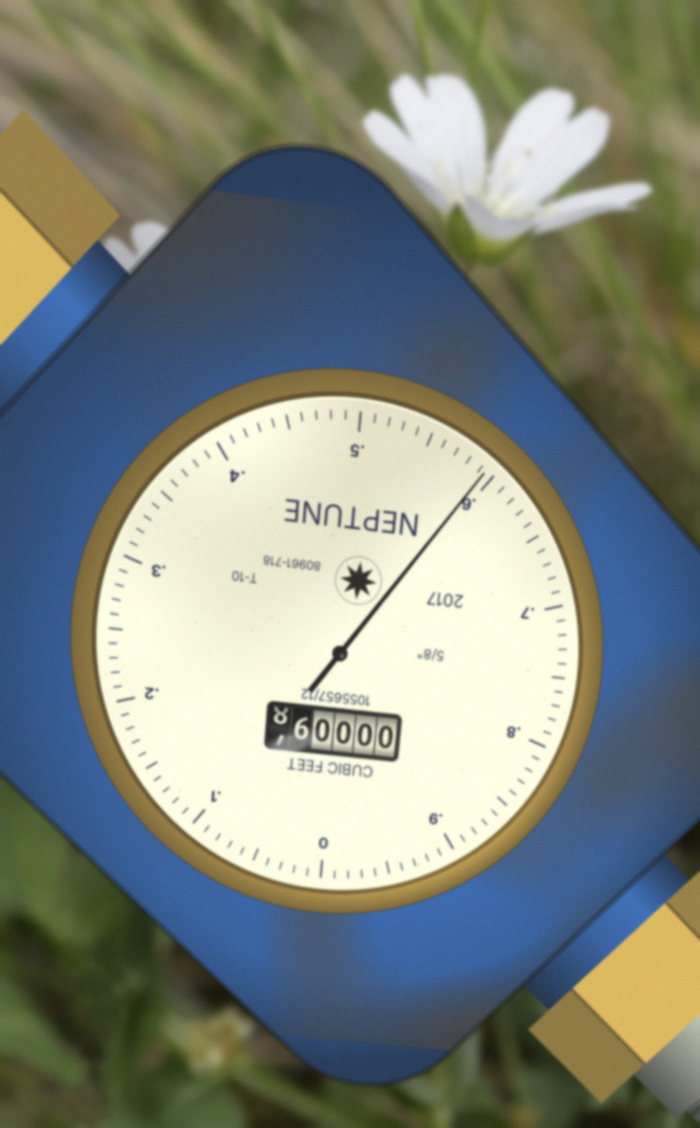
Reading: 97.59 ft³
